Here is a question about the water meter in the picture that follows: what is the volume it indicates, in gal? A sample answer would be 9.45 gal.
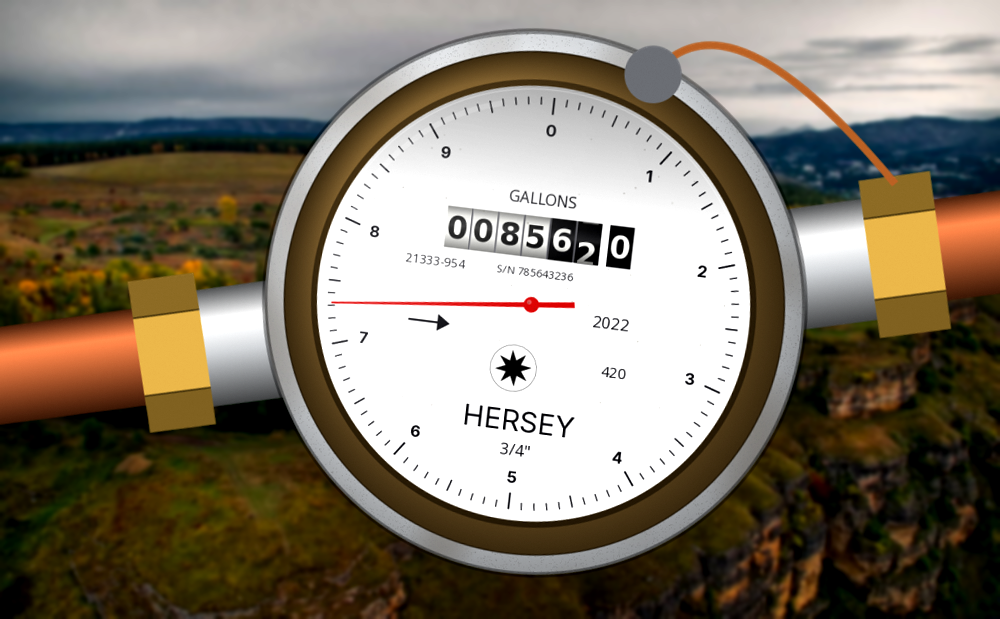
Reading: 85617.3 gal
